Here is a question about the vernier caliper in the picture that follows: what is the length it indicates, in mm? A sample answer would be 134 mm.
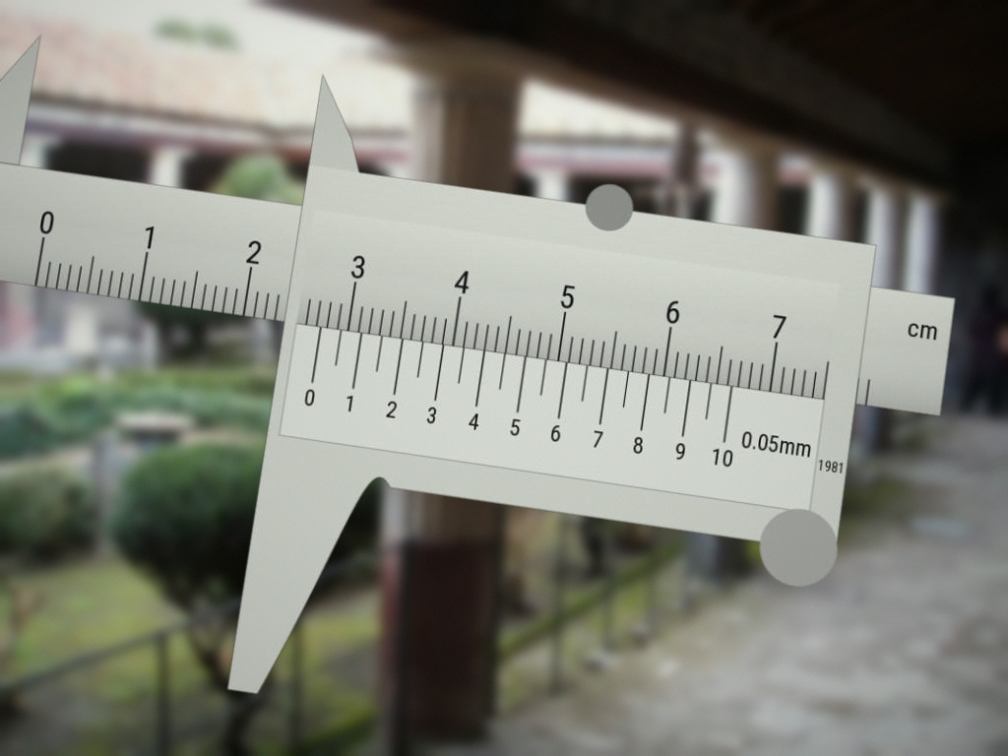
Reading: 27.4 mm
